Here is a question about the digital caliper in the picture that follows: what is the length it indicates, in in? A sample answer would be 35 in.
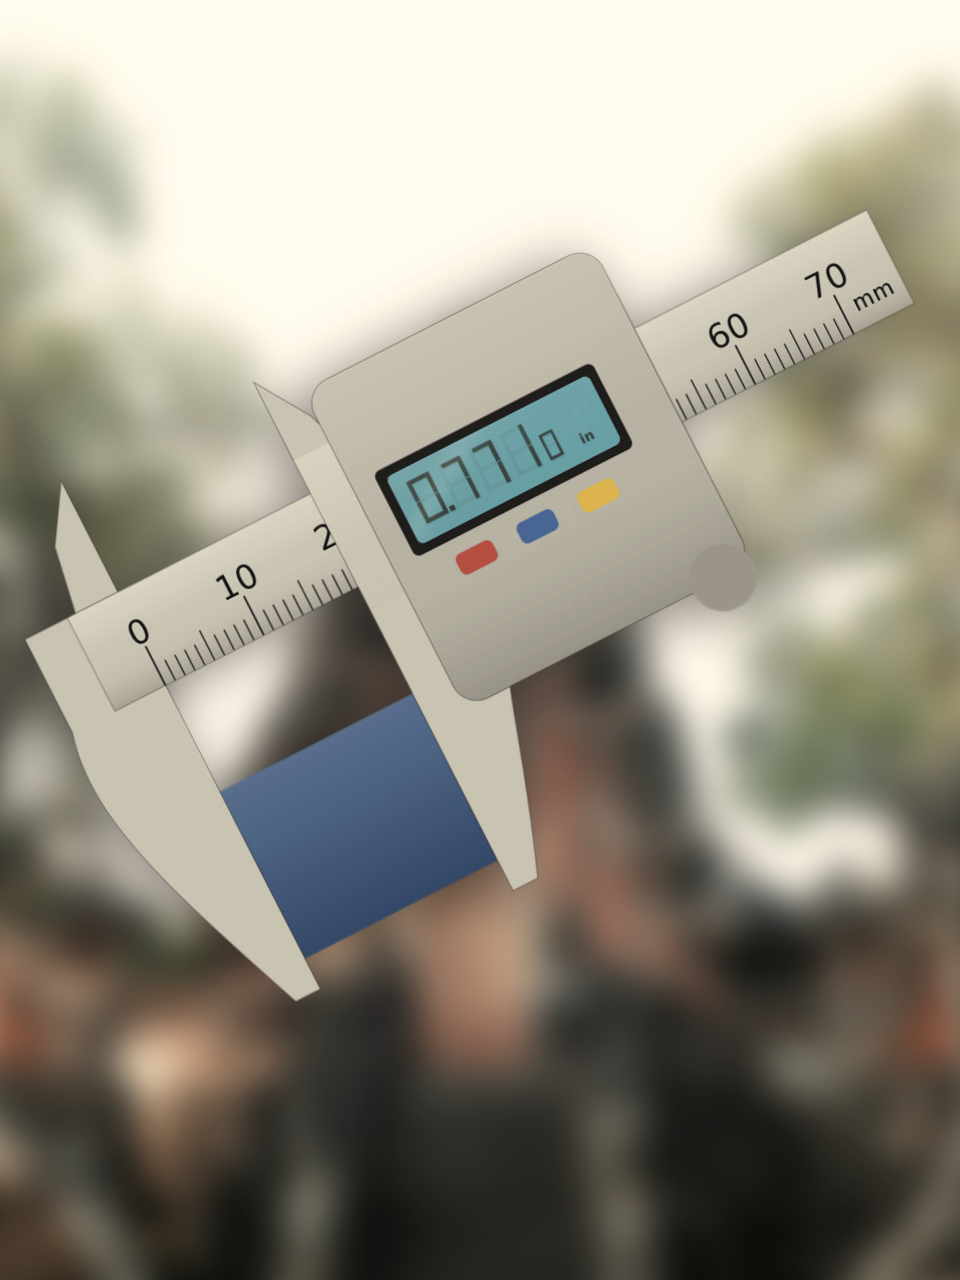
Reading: 0.7710 in
